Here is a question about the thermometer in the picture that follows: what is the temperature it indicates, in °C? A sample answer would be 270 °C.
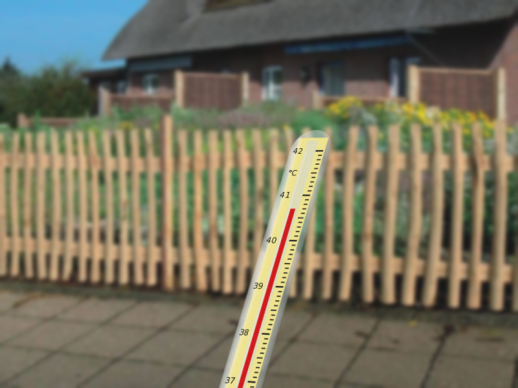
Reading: 40.7 °C
